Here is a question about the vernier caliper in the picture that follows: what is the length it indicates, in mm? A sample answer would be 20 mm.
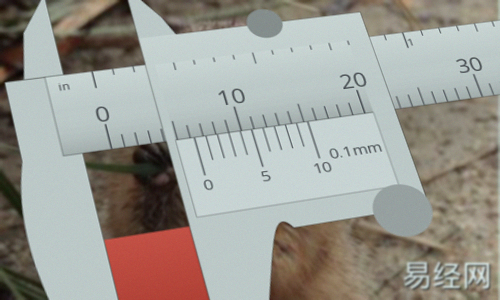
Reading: 6.3 mm
